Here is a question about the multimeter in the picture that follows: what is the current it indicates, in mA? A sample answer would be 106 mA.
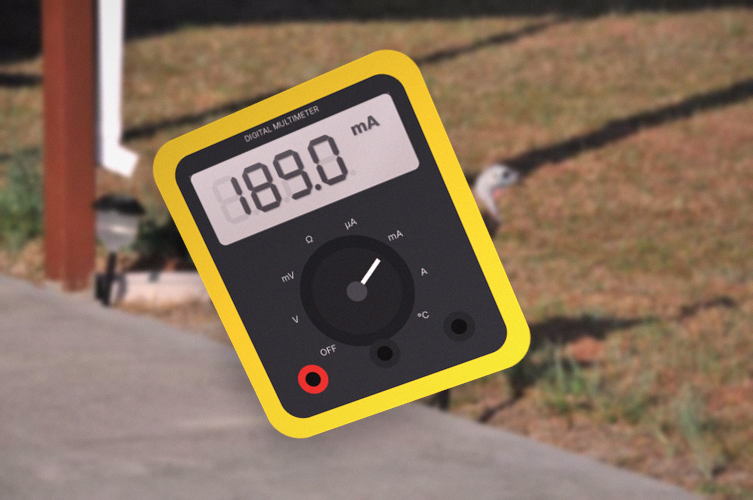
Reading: 189.0 mA
